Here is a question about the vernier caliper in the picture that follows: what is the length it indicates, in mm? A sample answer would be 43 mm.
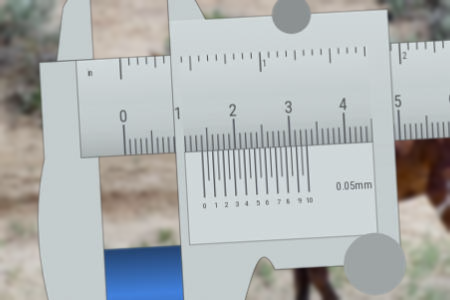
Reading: 14.0 mm
